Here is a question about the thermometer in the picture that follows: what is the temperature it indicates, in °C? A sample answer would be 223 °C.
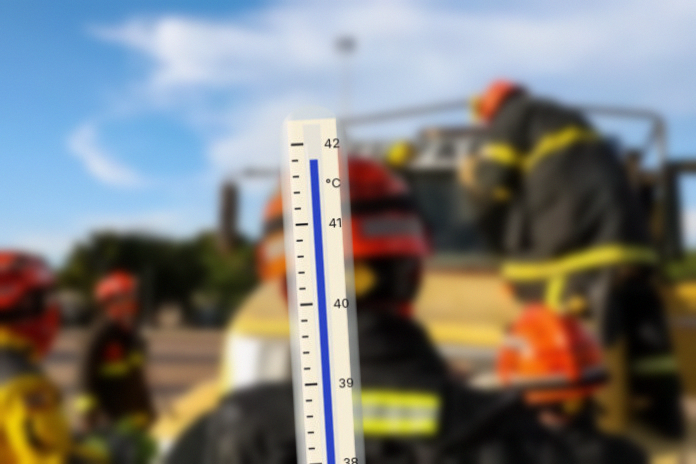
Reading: 41.8 °C
